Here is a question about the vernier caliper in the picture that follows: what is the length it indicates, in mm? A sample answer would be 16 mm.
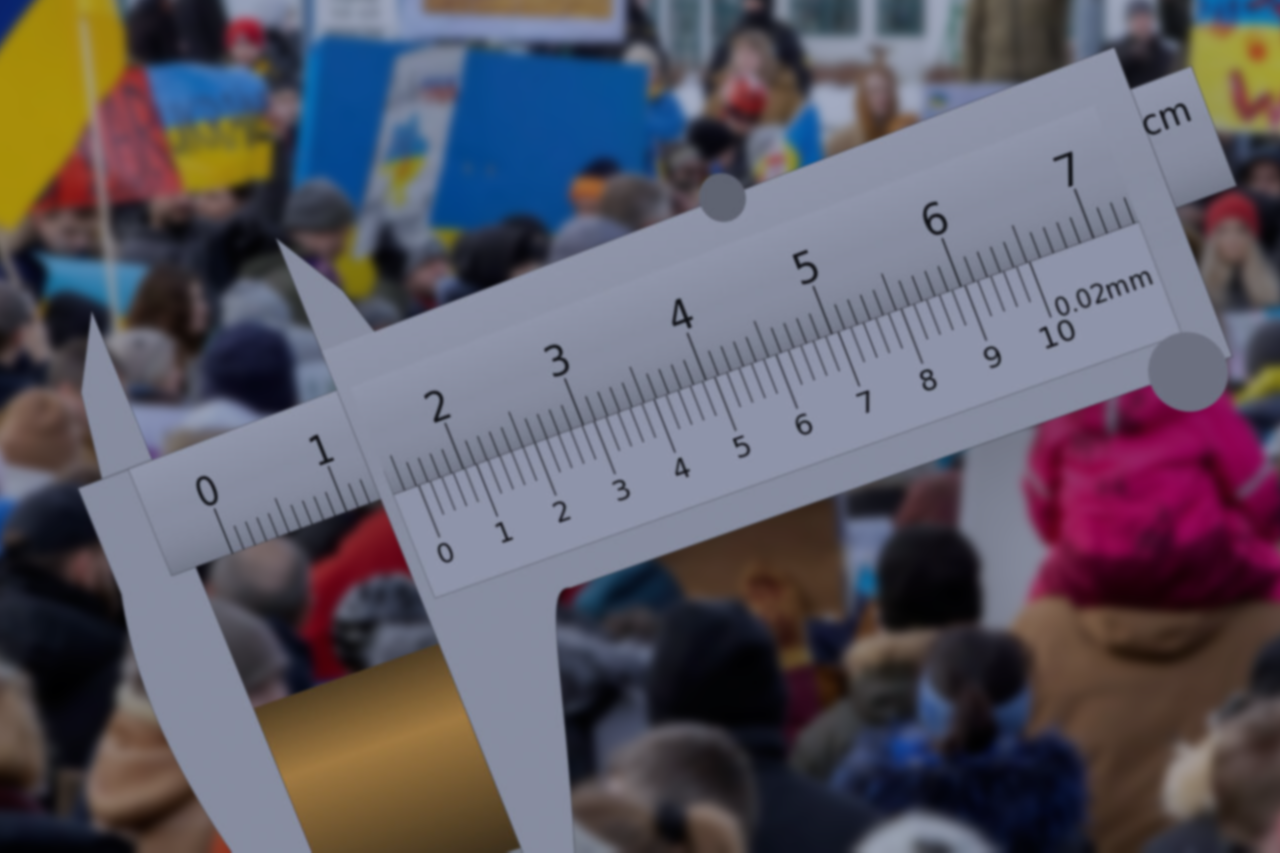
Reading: 16.2 mm
